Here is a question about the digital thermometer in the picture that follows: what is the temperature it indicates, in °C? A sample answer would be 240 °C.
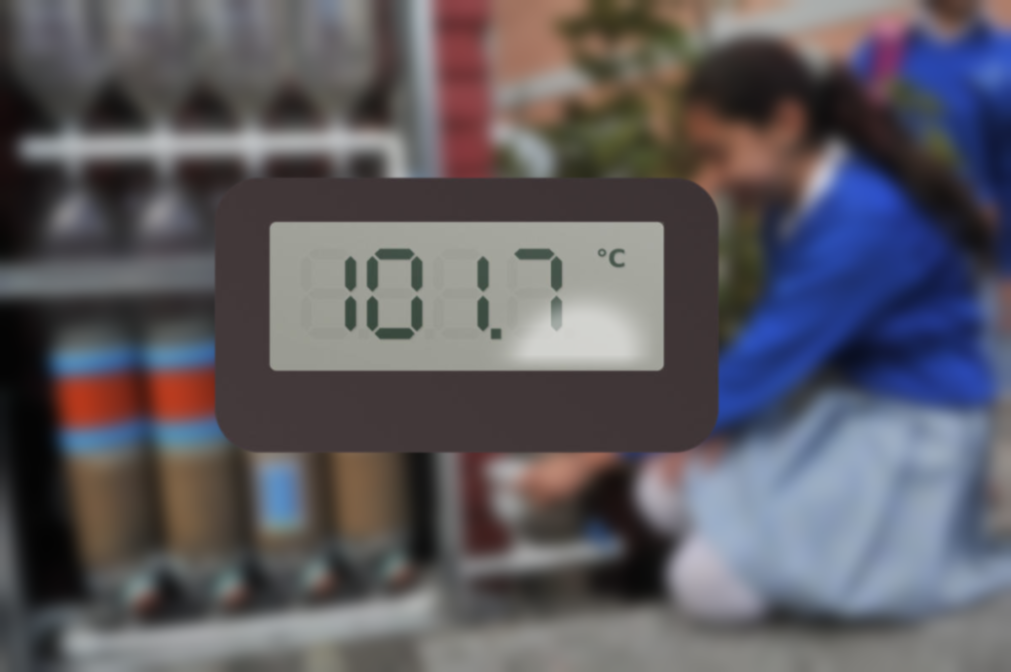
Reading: 101.7 °C
